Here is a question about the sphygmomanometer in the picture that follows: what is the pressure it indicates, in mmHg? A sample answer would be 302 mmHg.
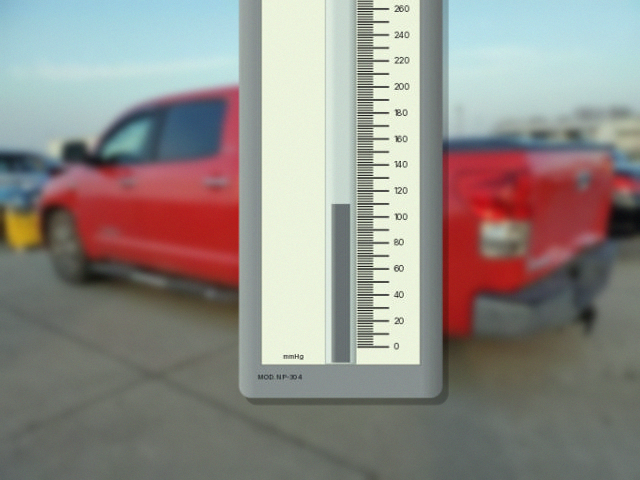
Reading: 110 mmHg
